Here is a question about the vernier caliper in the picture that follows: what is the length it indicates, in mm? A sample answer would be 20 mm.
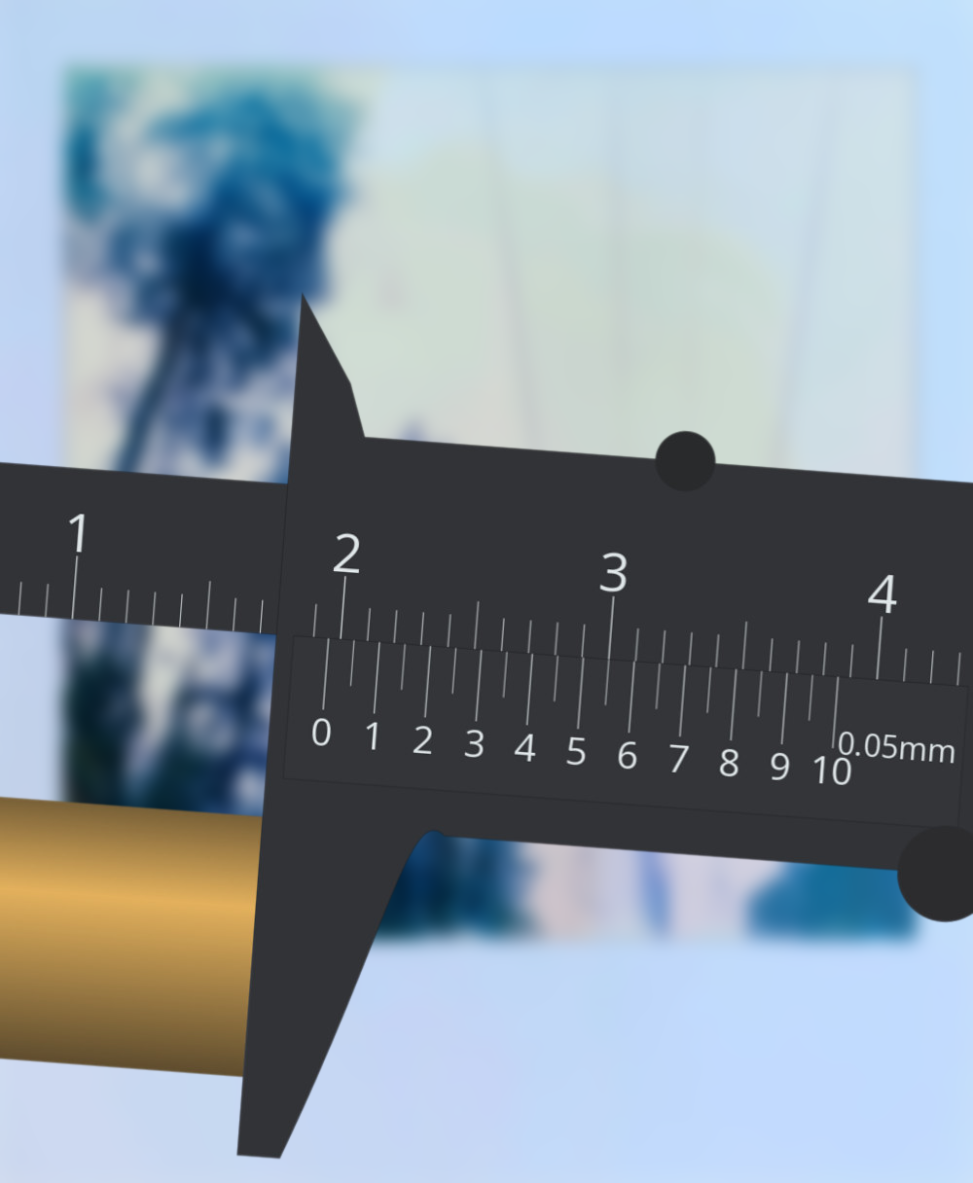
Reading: 19.55 mm
